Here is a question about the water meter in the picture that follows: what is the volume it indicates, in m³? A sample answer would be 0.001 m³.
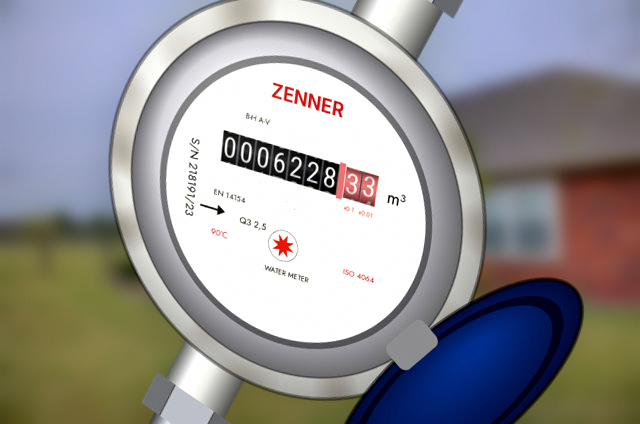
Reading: 6228.33 m³
